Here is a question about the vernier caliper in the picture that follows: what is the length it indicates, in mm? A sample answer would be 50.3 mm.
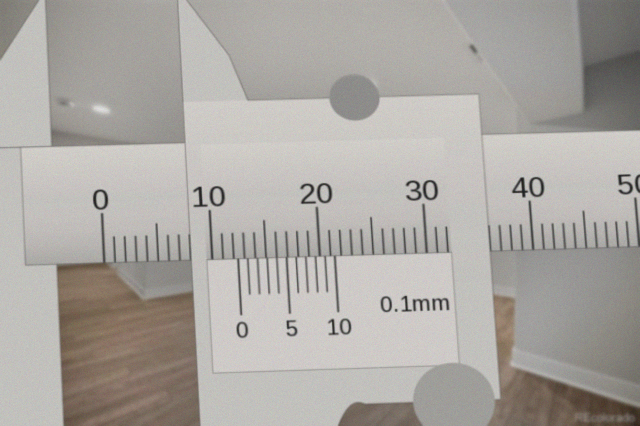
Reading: 12.4 mm
